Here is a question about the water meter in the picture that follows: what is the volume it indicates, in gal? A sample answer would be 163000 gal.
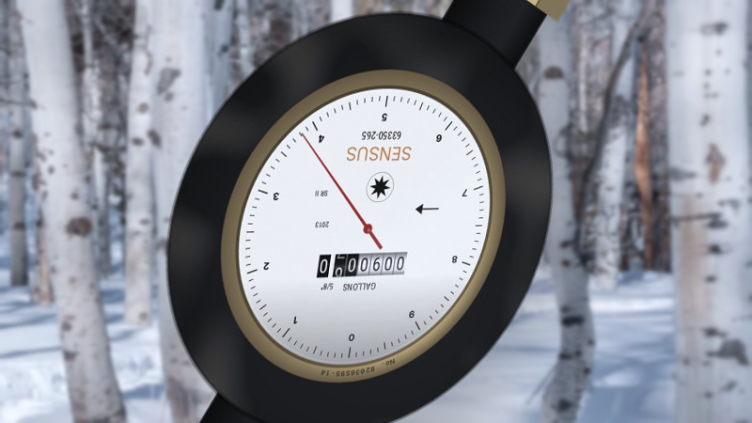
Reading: 90063.8 gal
